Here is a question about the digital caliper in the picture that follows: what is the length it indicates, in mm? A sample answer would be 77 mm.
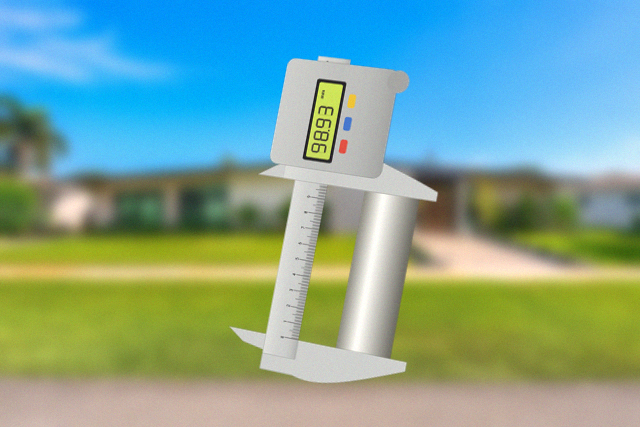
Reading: 98.93 mm
